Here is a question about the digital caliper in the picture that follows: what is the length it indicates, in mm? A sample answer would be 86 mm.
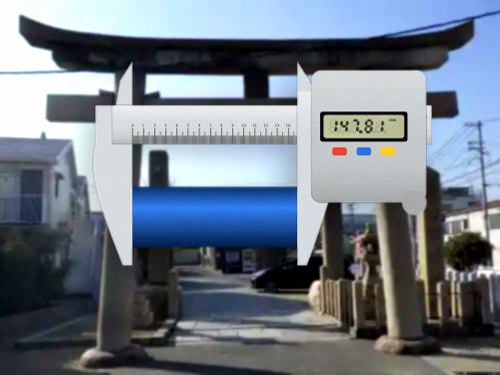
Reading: 147.81 mm
